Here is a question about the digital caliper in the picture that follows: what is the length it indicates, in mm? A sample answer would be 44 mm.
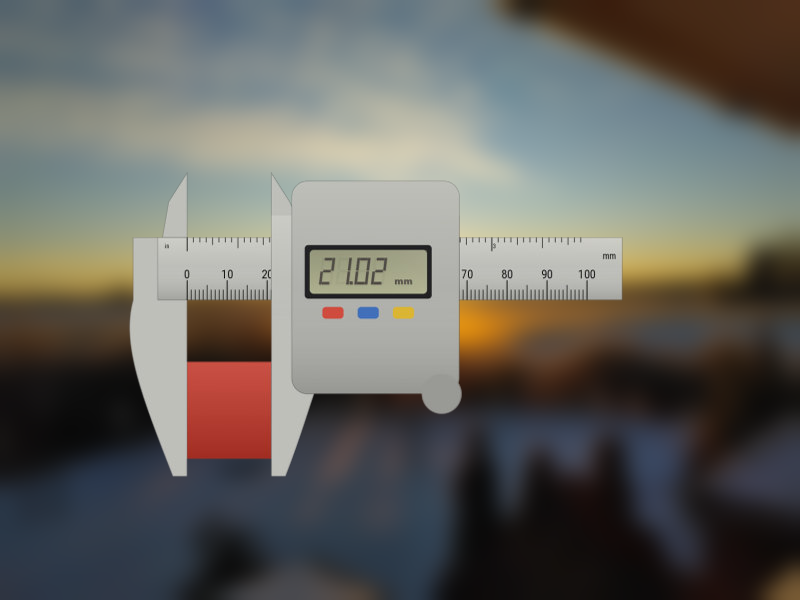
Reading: 21.02 mm
